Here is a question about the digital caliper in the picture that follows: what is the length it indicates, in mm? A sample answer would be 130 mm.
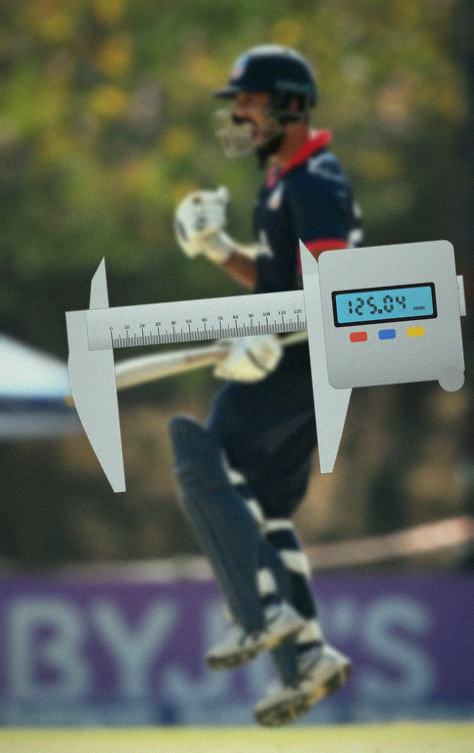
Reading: 125.04 mm
